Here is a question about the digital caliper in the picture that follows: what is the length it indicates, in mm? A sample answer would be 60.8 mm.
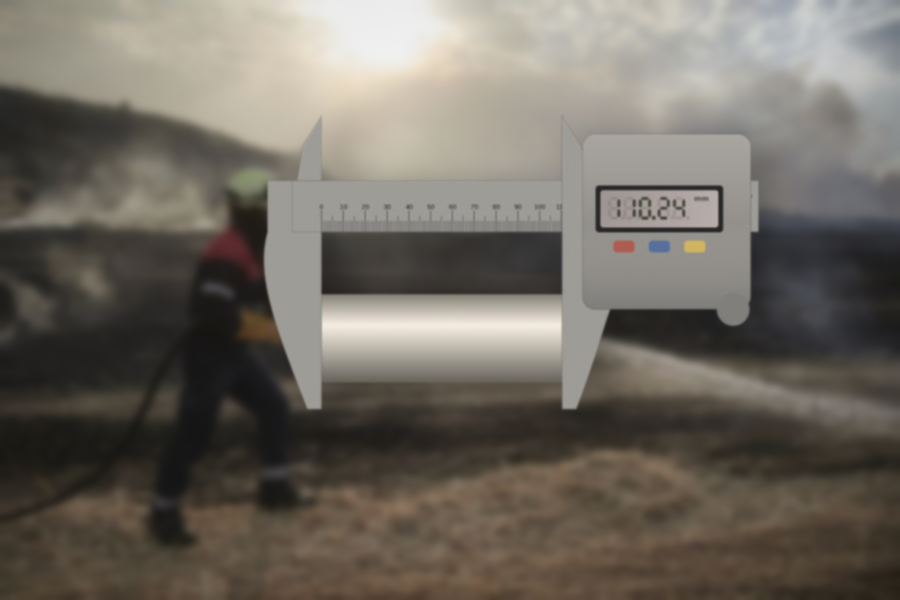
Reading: 110.24 mm
